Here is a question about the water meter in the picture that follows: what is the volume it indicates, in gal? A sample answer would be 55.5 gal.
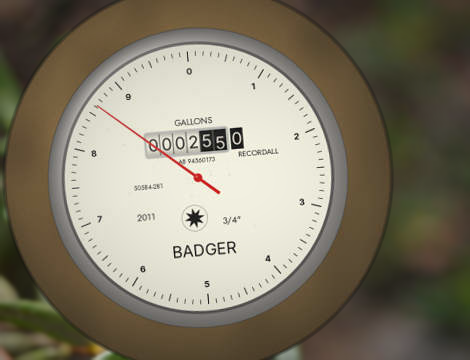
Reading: 2548.6 gal
